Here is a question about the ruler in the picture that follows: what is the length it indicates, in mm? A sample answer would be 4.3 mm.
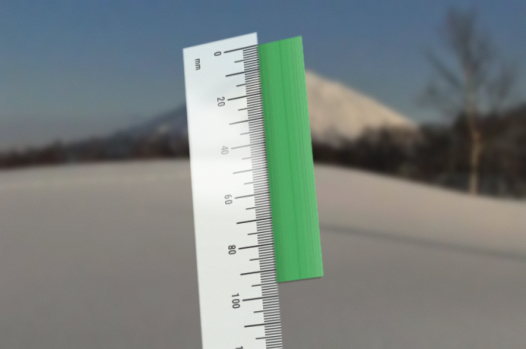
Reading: 95 mm
